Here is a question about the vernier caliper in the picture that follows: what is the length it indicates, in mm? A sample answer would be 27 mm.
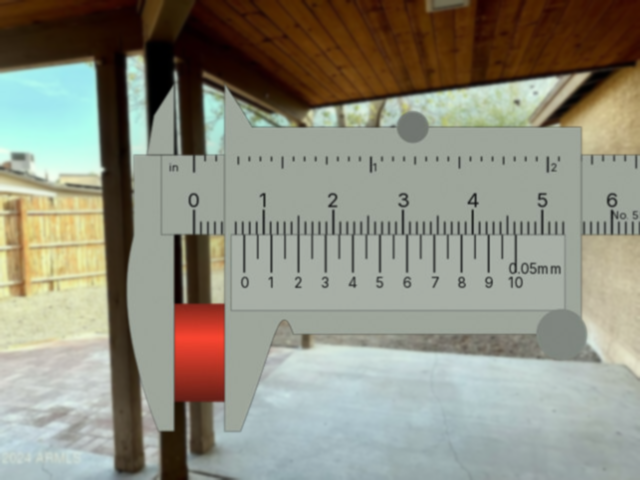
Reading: 7.2 mm
